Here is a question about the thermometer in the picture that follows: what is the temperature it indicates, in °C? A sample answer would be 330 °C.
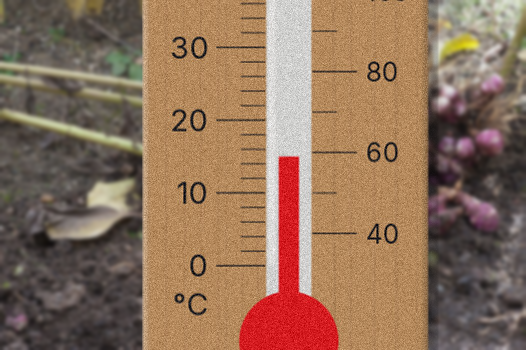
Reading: 15 °C
